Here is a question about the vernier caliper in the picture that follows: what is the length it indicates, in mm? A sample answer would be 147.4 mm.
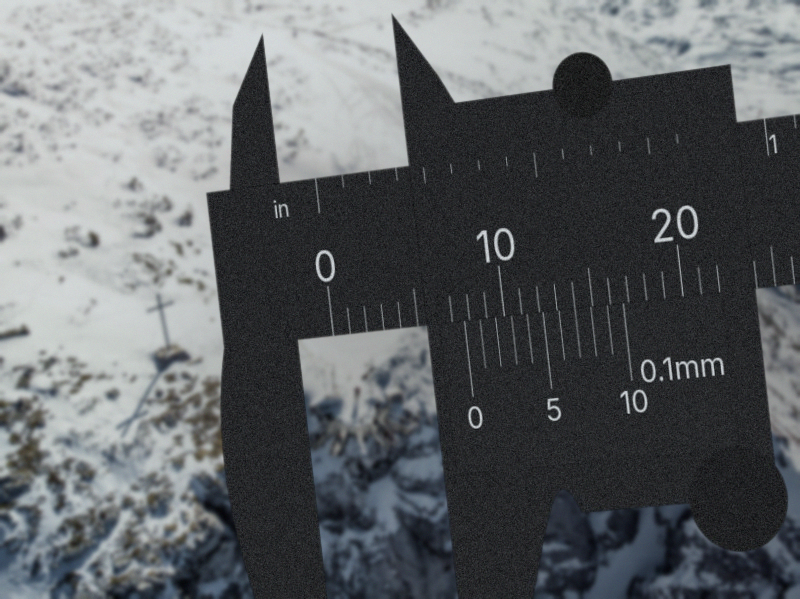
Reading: 7.7 mm
